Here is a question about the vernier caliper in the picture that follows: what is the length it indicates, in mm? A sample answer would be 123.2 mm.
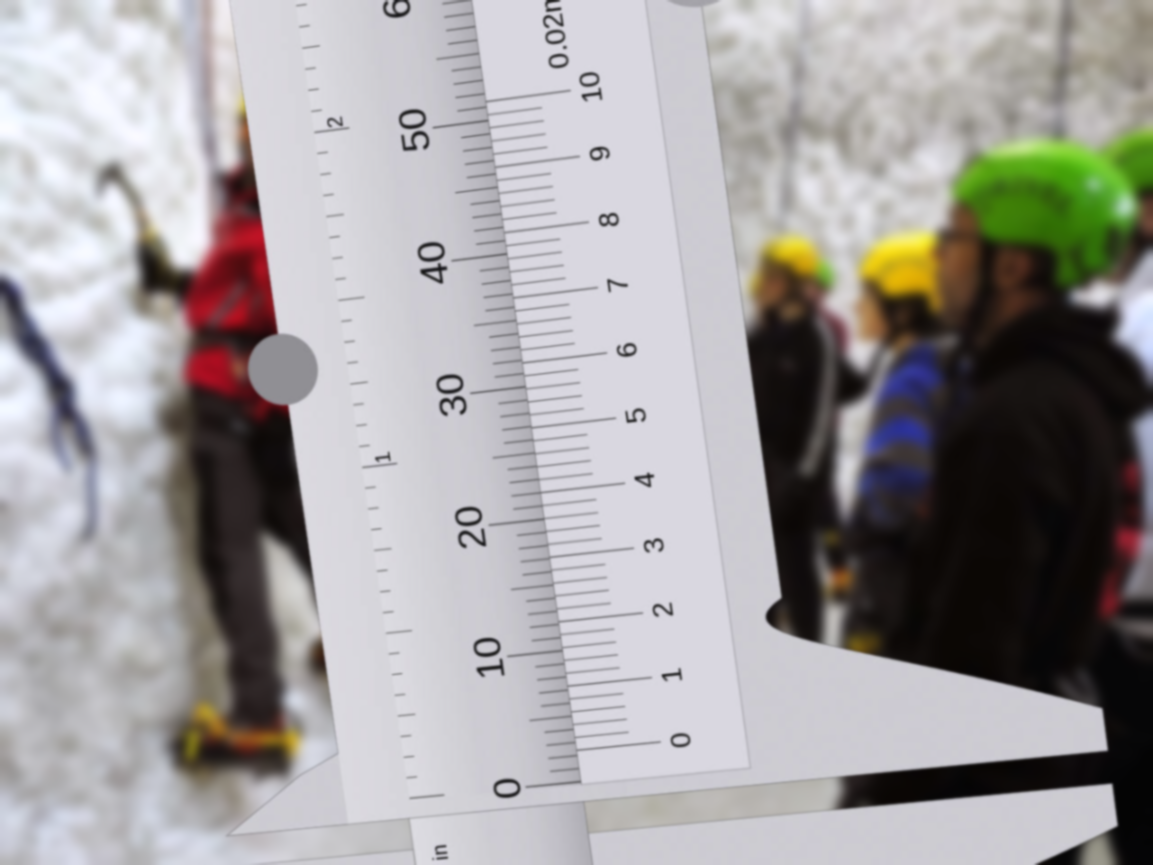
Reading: 2.4 mm
